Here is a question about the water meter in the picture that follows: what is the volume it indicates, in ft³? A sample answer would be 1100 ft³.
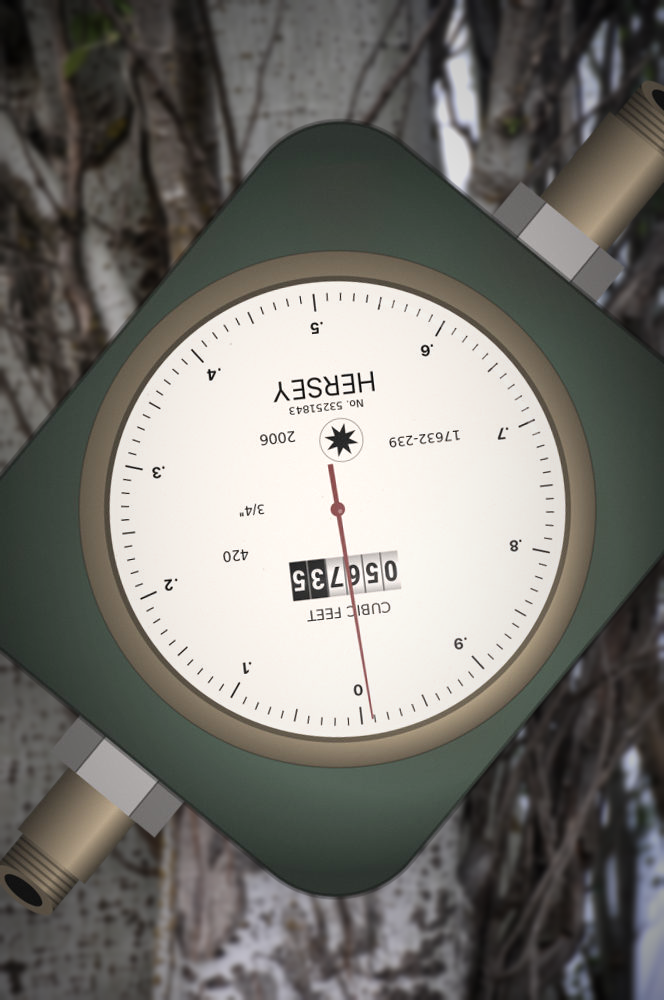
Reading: 56734.99 ft³
